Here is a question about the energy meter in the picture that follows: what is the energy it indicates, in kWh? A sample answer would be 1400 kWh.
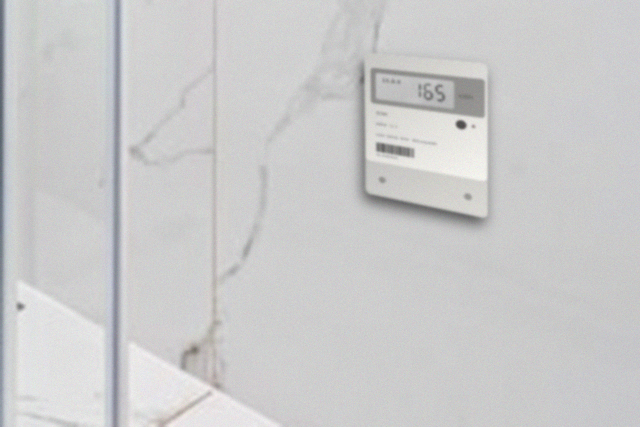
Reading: 165 kWh
